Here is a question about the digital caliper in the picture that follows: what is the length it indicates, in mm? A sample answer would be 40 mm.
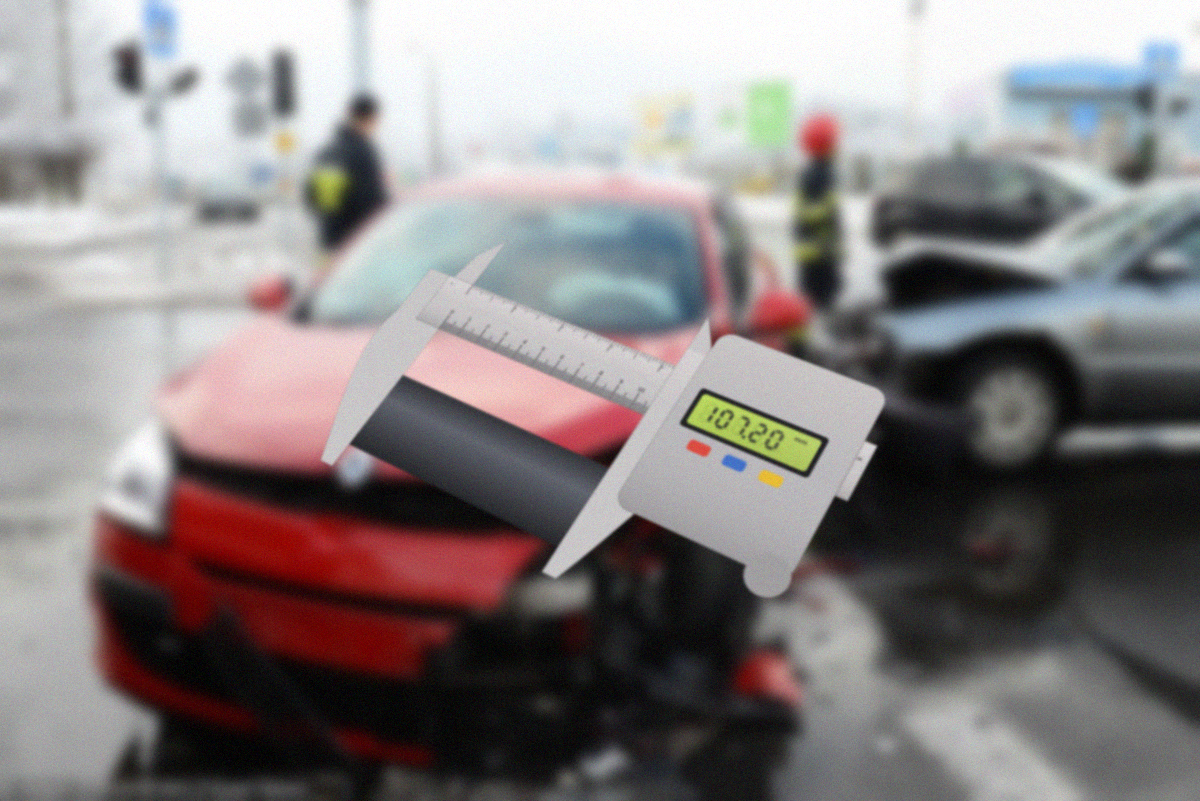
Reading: 107.20 mm
